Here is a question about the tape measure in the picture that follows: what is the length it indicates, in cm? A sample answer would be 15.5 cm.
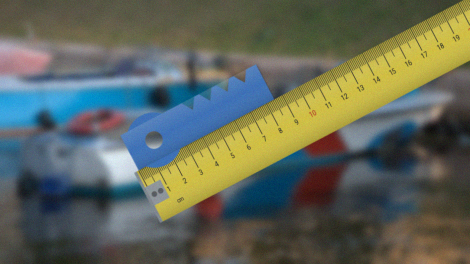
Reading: 8.5 cm
